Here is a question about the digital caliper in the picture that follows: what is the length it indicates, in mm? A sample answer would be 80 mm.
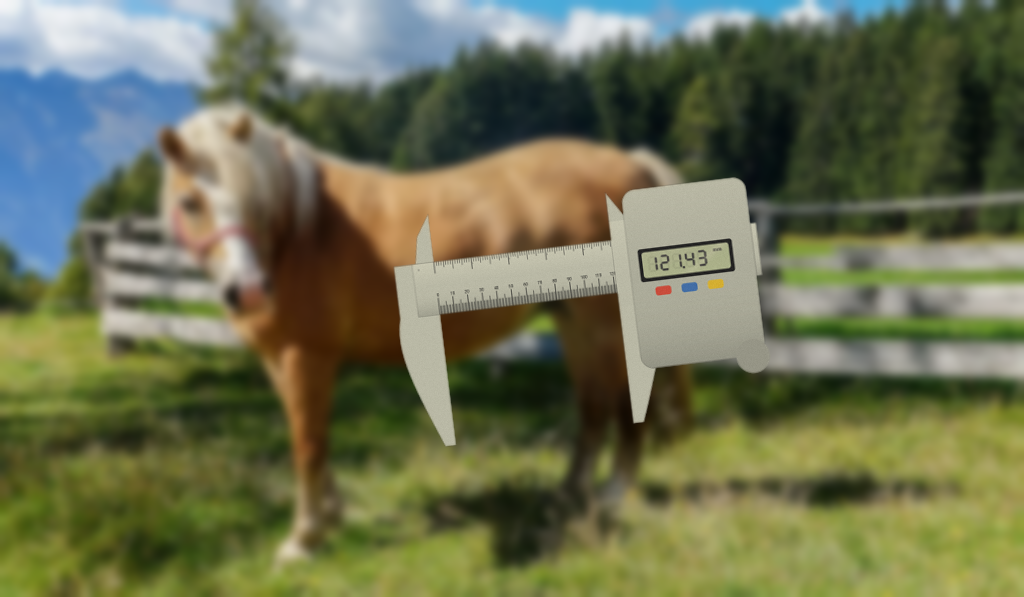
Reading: 121.43 mm
